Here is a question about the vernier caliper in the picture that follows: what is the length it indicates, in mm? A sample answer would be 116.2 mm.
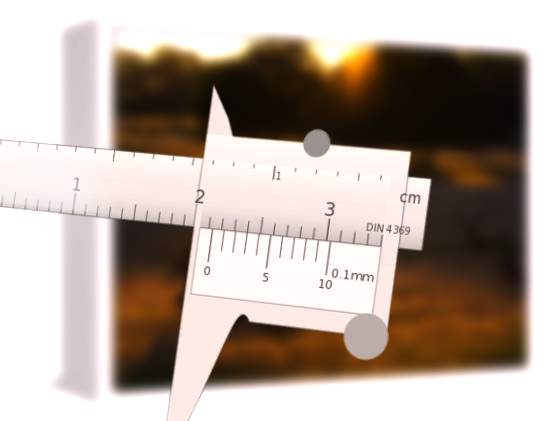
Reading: 21.3 mm
